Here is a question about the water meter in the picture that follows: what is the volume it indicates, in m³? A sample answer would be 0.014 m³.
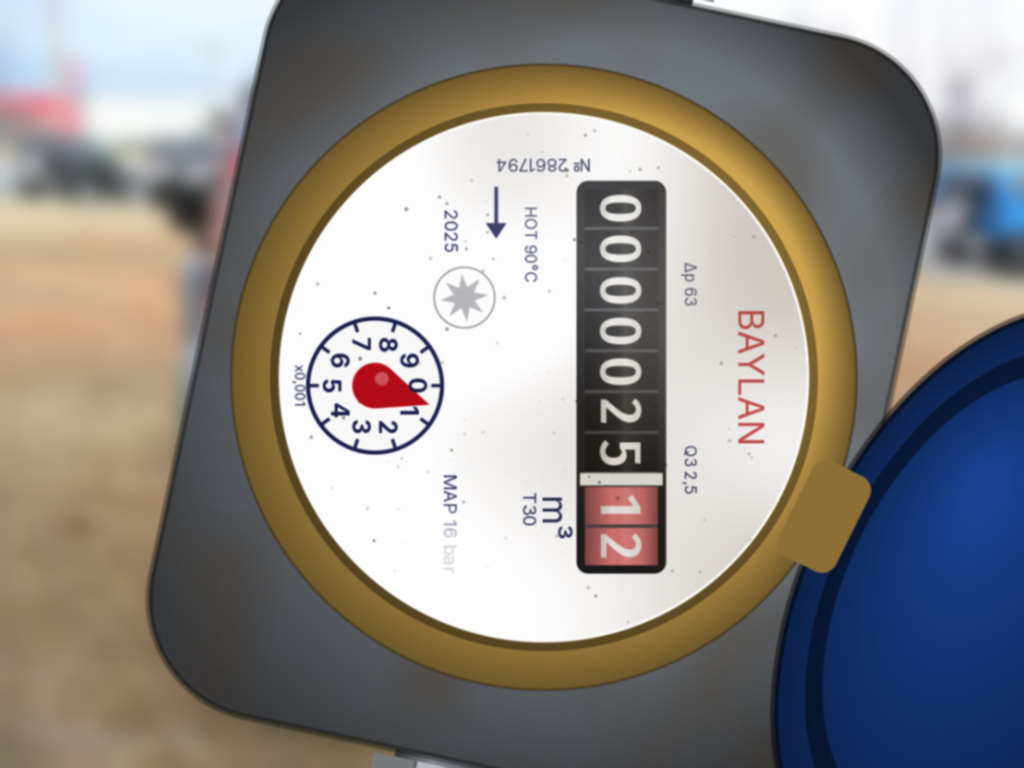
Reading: 25.120 m³
